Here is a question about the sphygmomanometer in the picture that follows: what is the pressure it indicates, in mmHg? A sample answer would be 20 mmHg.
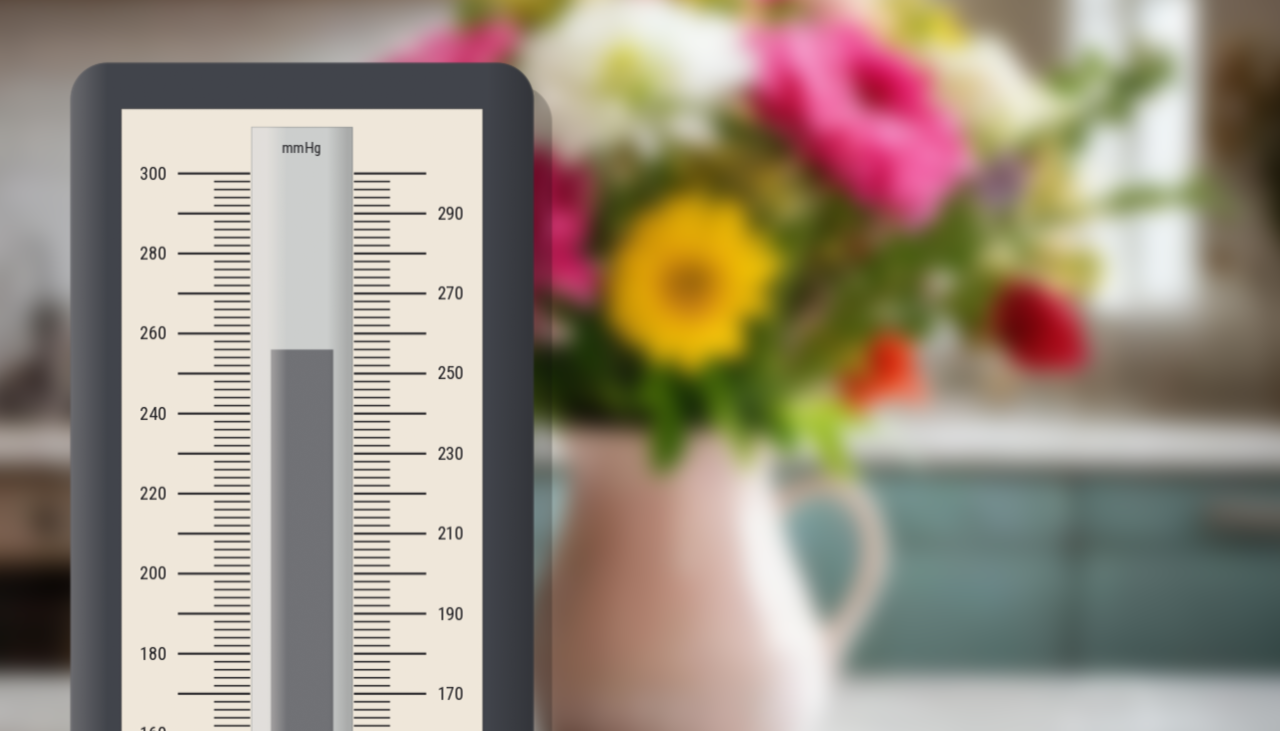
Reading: 256 mmHg
